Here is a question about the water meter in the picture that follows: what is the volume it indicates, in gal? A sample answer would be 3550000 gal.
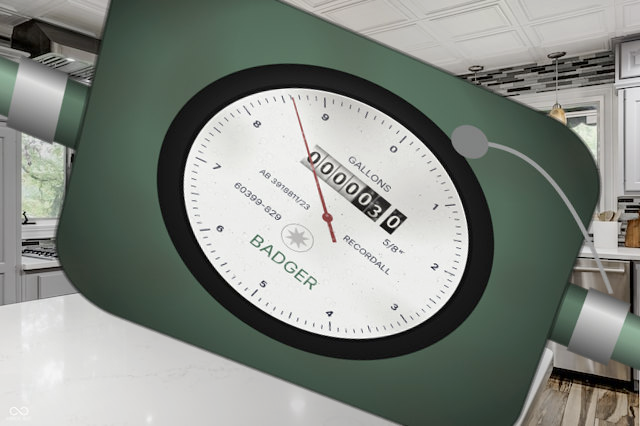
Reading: 28.6 gal
